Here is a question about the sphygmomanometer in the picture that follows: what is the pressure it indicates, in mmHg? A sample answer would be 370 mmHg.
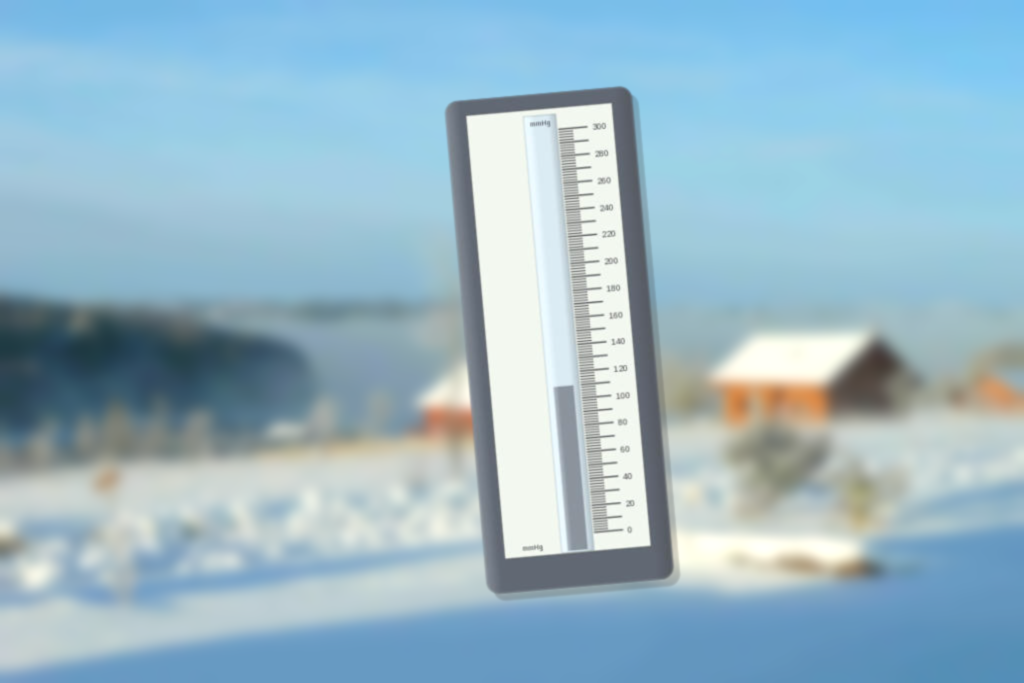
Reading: 110 mmHg
